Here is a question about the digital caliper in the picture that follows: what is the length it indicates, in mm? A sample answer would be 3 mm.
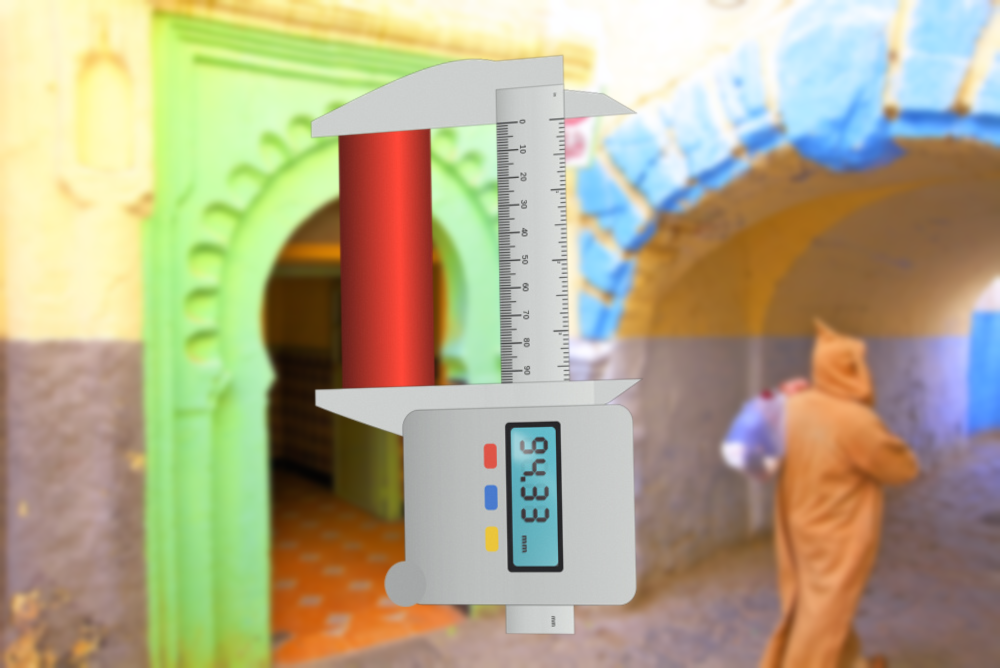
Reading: 94.33 mm
